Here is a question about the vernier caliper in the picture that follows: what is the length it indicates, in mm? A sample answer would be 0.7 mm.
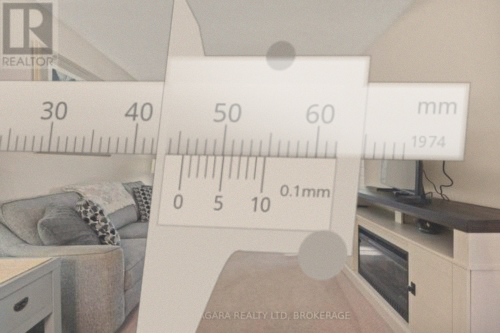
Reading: 45.6 mm
